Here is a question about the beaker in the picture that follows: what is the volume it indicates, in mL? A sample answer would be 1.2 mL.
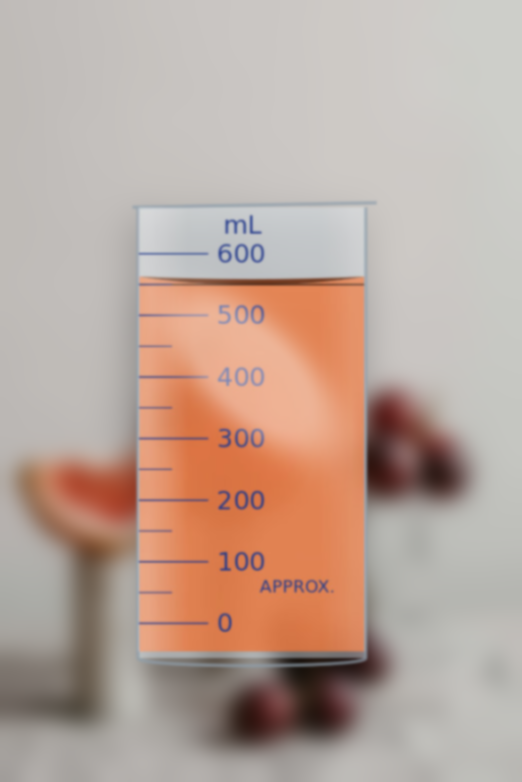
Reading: 550 mL
